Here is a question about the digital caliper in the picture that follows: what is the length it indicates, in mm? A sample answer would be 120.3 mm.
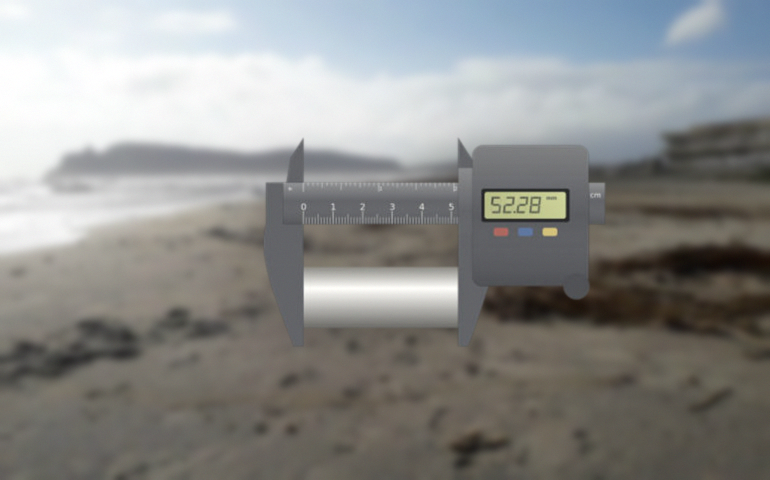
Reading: 52.28 mm
